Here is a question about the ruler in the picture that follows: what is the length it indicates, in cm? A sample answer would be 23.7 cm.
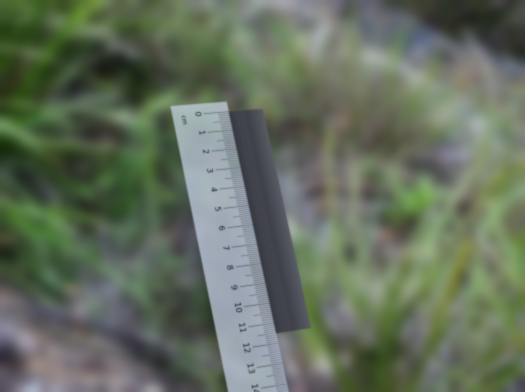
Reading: 11.5 cm
